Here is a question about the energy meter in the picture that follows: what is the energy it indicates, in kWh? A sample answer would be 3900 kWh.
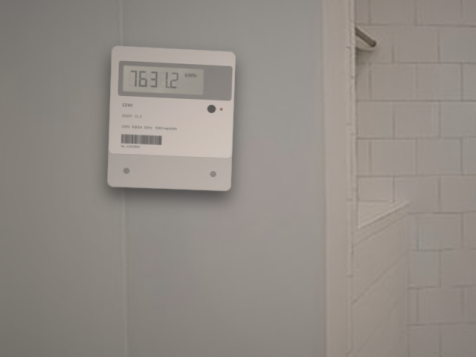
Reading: 7631.2 kWh
